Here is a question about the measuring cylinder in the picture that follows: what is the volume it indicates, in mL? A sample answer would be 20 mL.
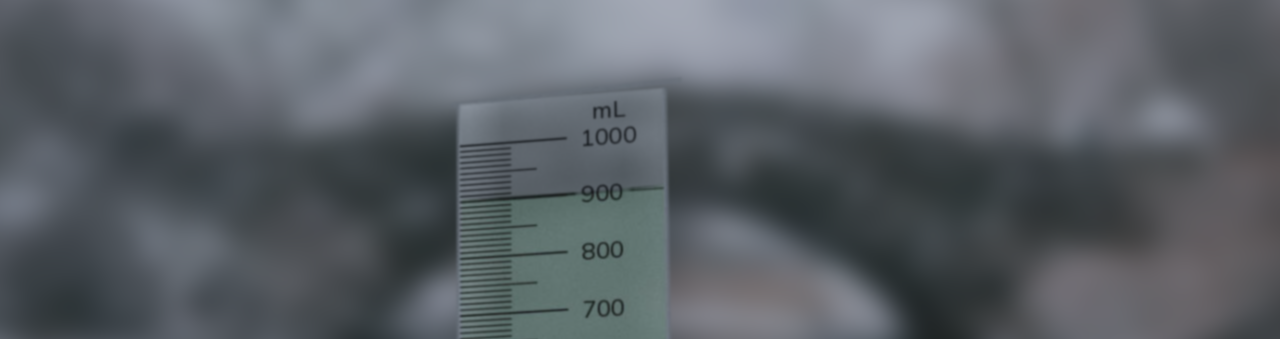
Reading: 900 mL
